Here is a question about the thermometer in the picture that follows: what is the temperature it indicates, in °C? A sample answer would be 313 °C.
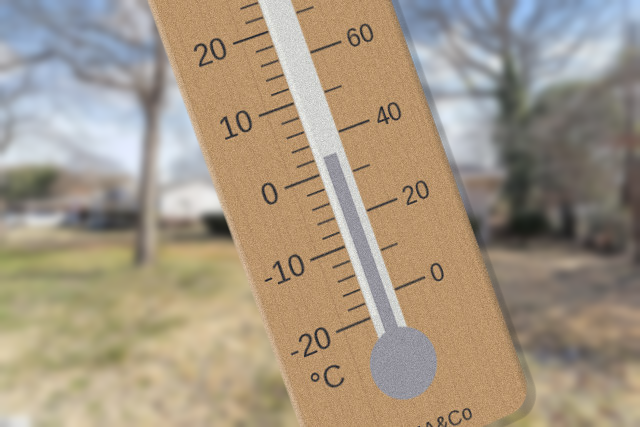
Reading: 2 °C
